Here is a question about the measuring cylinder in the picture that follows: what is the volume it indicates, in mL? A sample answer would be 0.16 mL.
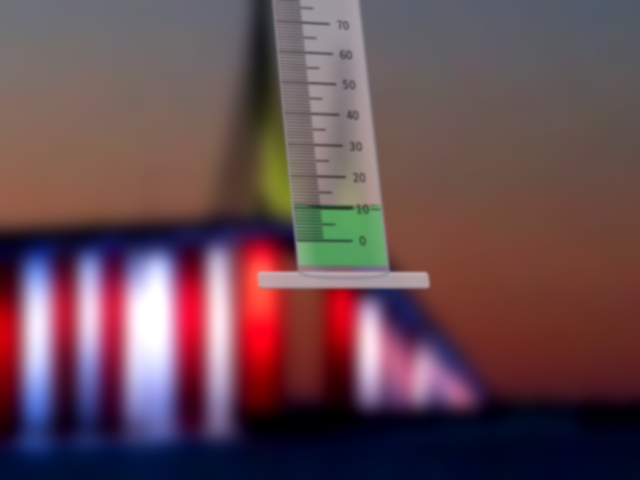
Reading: 10 mL
